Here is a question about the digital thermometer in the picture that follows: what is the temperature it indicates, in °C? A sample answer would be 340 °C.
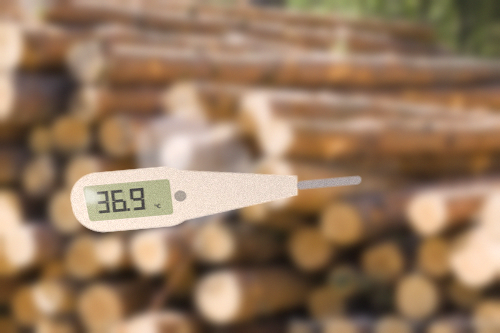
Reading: 36.9 °C
